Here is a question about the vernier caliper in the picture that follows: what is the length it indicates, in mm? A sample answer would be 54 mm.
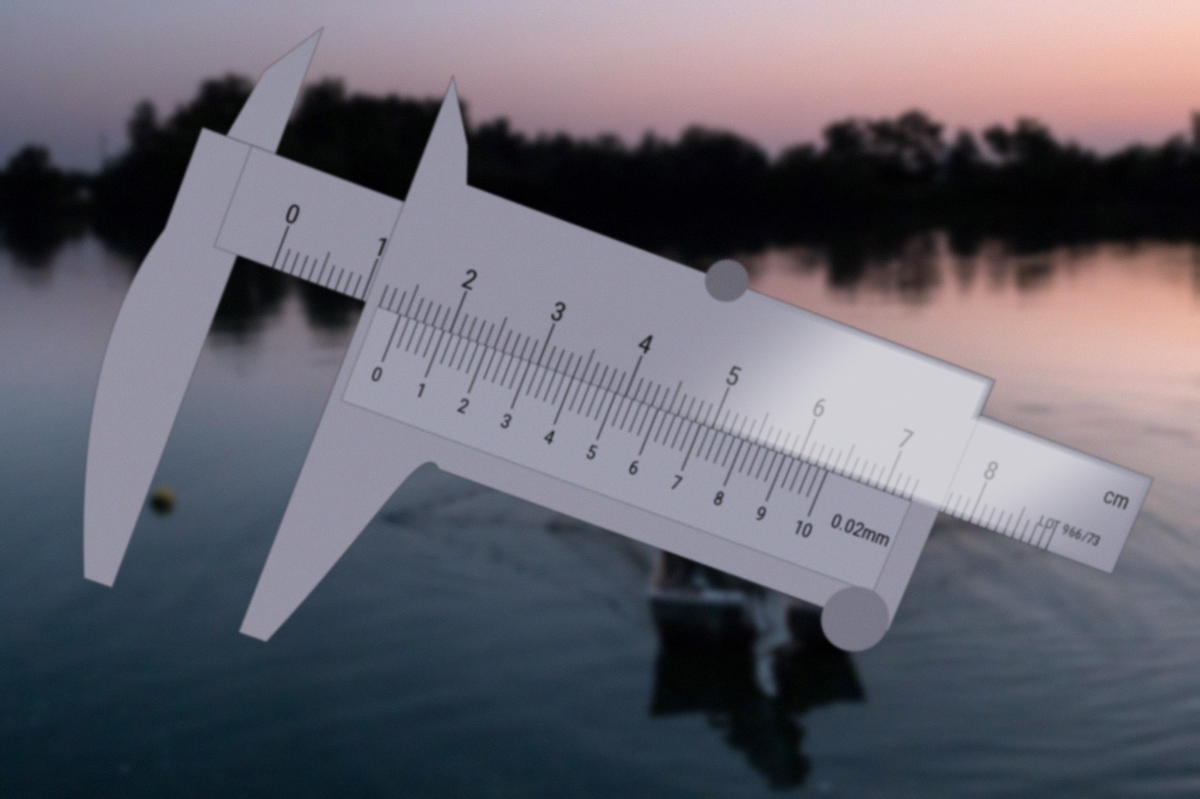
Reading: 14.4 mm
